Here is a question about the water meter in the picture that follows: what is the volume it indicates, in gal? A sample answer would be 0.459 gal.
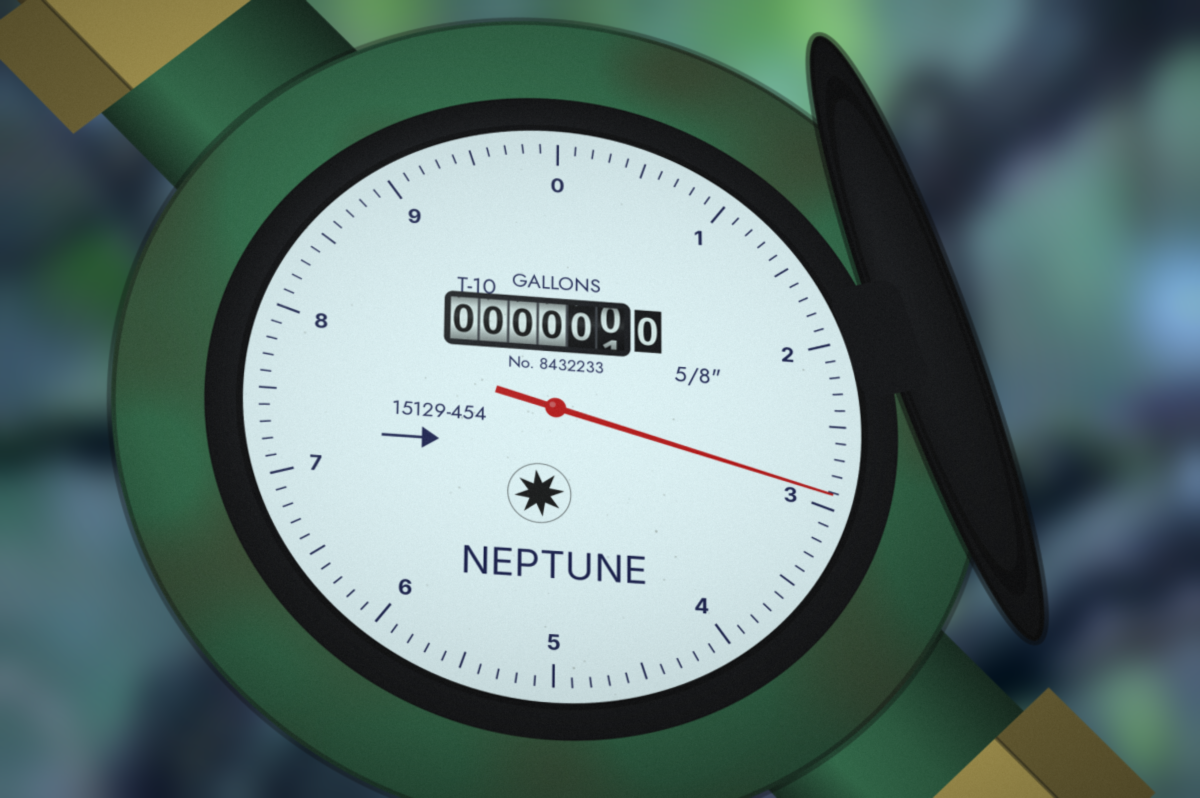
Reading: 2.9 gal
